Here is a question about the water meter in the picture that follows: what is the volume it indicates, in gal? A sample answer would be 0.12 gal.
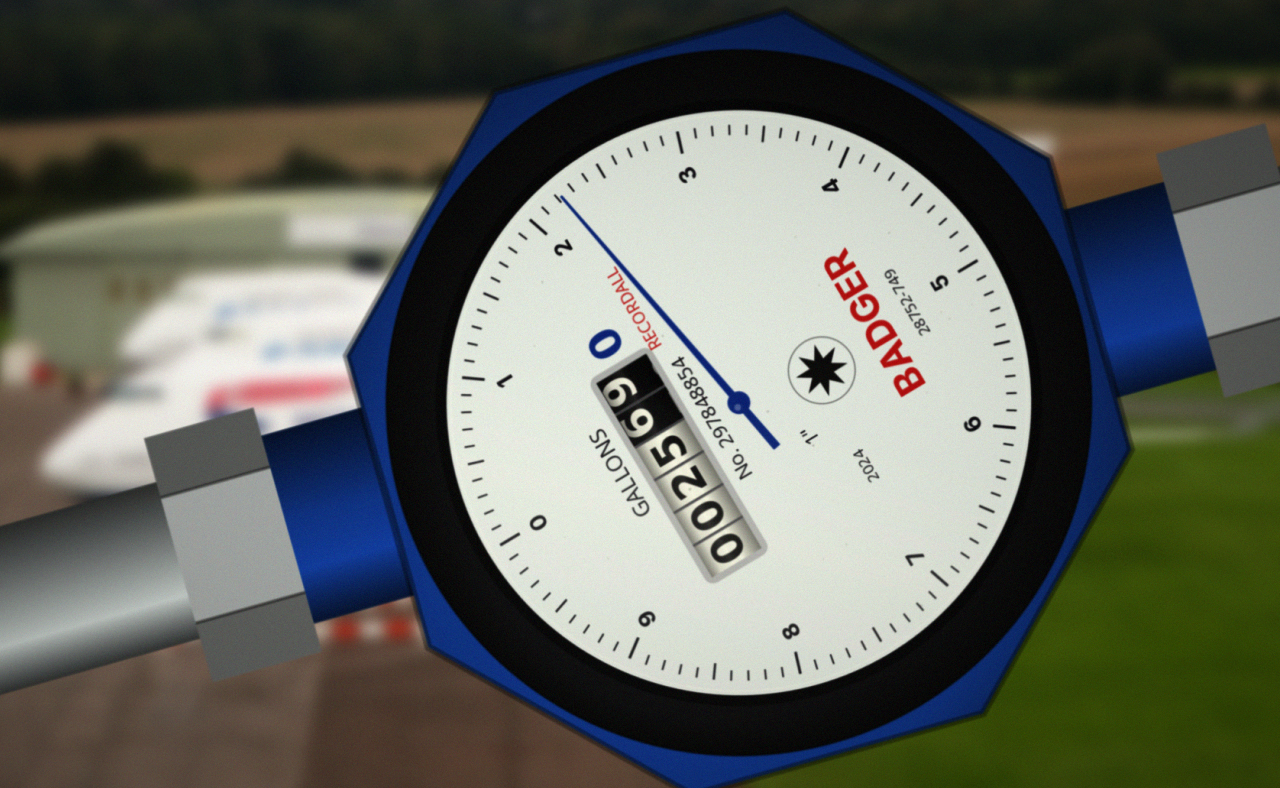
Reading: 25692.2 gal
